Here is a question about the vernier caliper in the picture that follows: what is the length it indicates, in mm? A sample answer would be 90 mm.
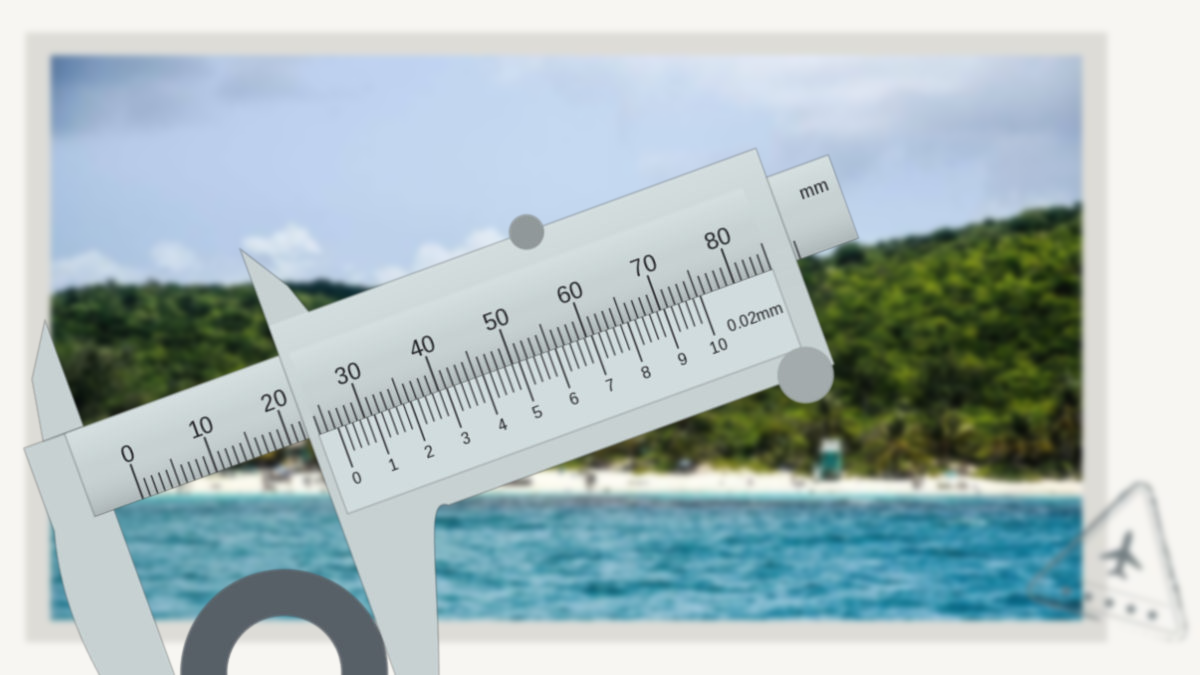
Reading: 26.4 mm
